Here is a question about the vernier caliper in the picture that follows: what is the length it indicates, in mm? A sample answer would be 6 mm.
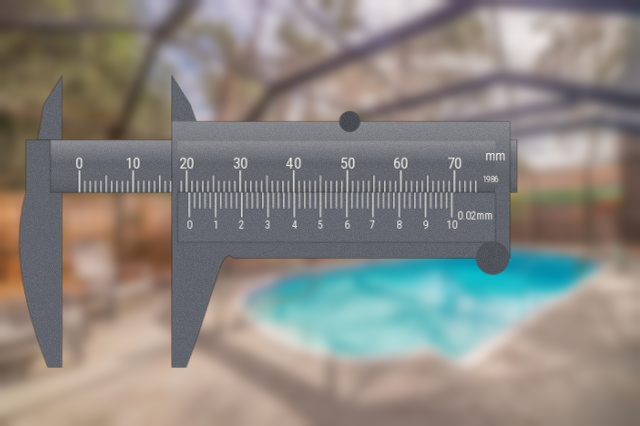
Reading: 20.5 mm
